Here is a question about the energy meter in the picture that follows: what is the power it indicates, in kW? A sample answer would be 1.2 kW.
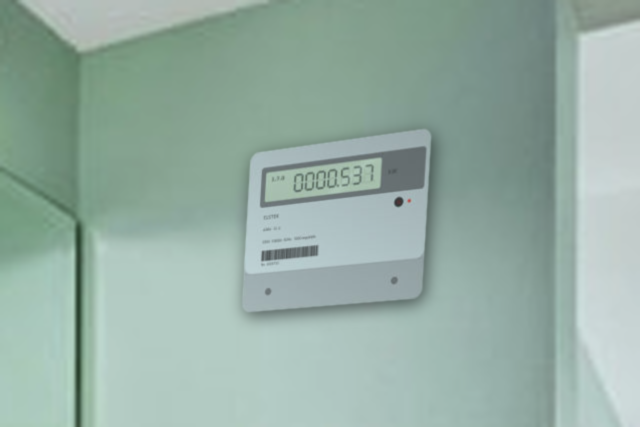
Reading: 0.537 kW
